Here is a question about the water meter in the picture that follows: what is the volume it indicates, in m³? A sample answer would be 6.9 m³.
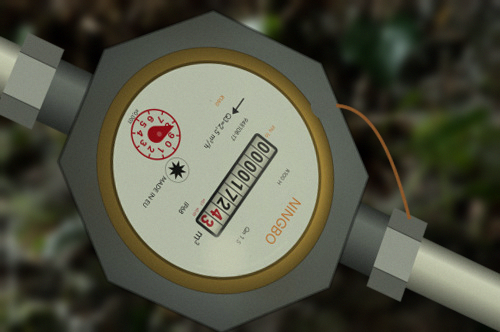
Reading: 172.428 m³
